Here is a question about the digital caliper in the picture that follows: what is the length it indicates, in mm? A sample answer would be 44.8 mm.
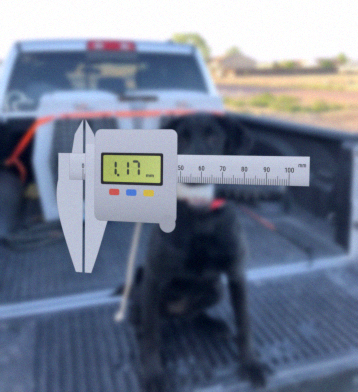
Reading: 1.17 mm
